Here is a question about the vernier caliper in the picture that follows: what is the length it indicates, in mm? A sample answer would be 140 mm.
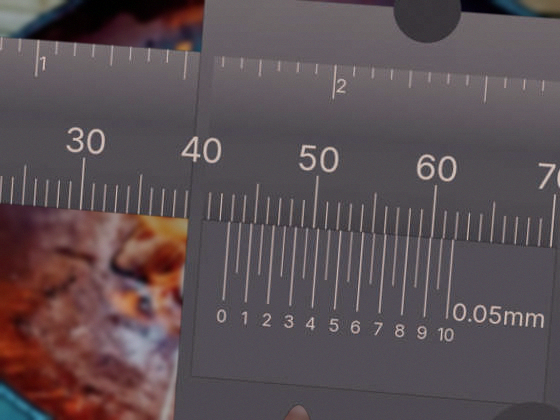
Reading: 42.8 mm
